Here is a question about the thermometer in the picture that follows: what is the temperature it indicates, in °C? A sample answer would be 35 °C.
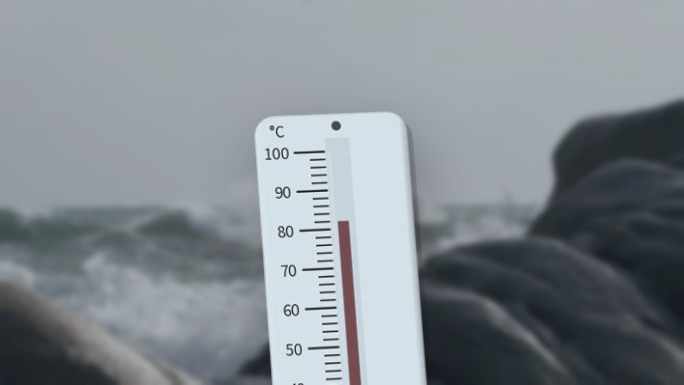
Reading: 82 °C
